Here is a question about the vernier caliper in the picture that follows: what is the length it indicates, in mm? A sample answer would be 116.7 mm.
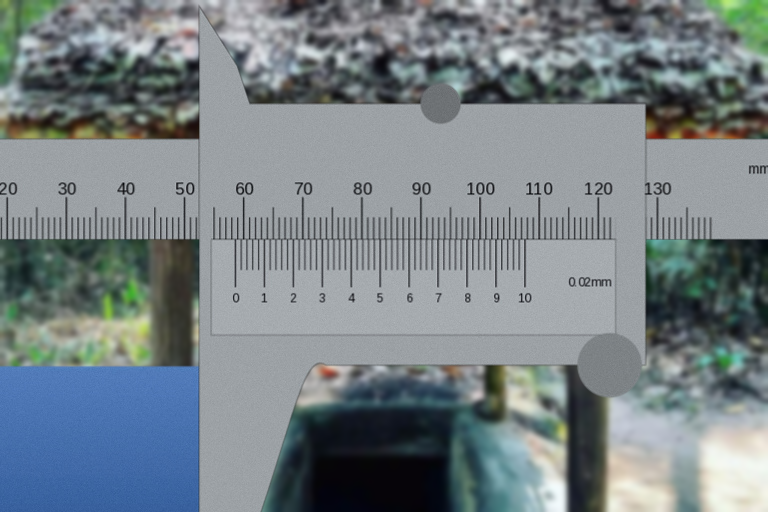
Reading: 58.6 mm
